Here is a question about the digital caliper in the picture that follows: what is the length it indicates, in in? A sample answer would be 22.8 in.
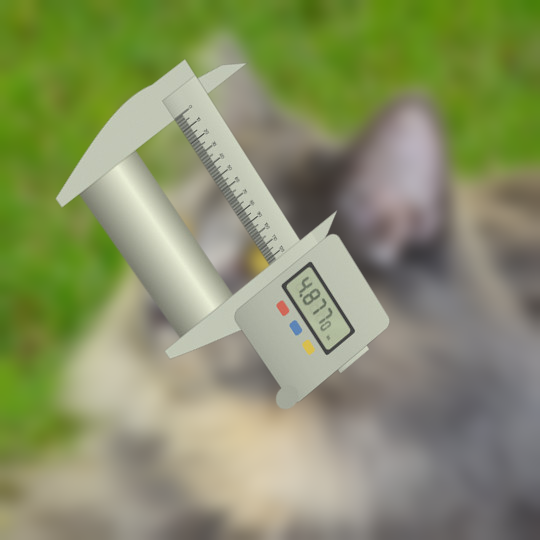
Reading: 4.8770 in
